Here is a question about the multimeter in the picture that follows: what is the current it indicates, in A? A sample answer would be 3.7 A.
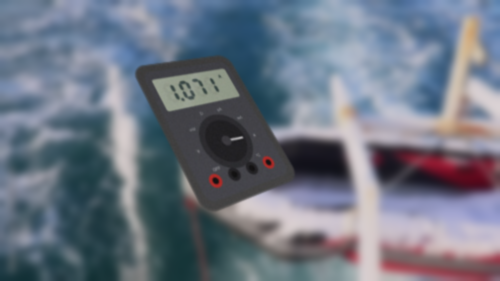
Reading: 1.071 A
